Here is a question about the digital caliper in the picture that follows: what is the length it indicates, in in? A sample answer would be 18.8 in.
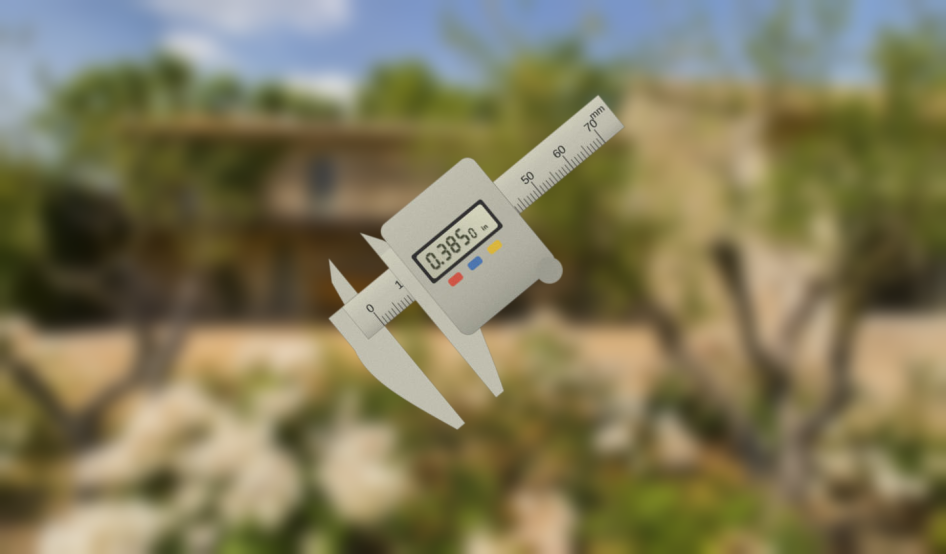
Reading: 0.3850 in
